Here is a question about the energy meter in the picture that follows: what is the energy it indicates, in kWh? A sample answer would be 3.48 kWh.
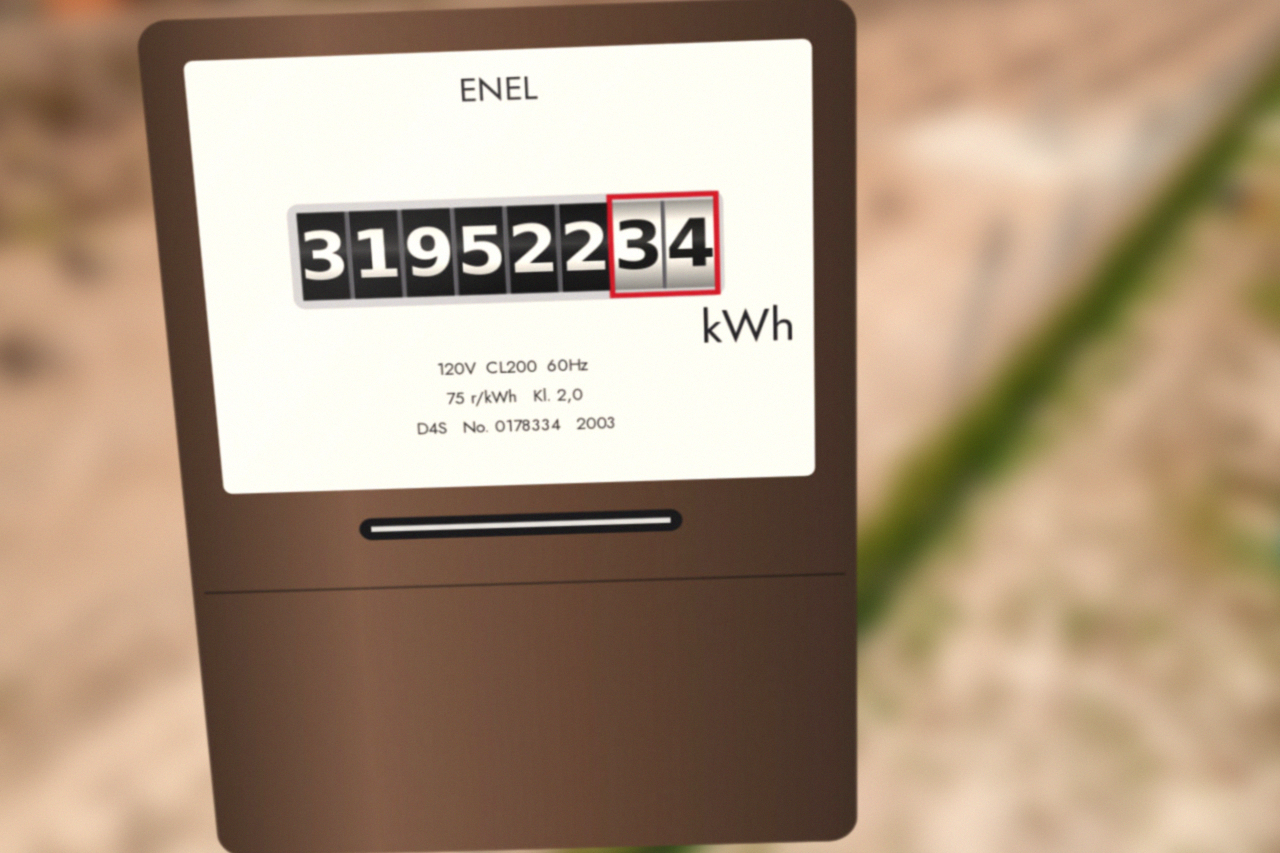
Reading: 319522.34 kWh
